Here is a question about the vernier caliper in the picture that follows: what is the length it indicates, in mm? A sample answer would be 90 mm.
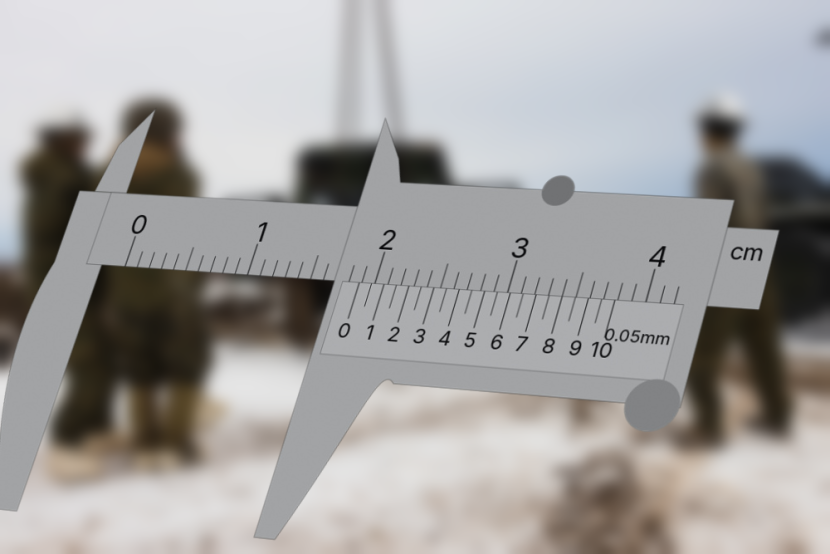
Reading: 18.8 mm
